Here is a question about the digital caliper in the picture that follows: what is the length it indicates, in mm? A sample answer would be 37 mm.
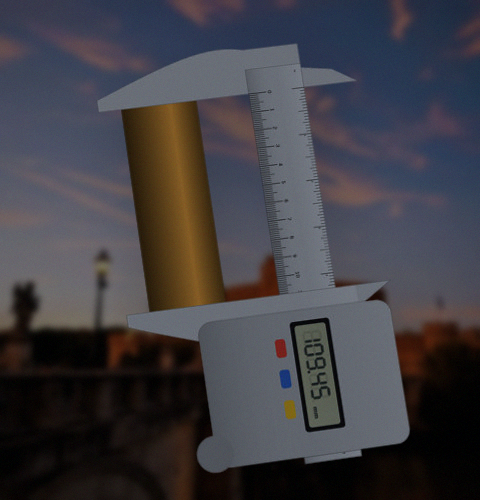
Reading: 109.45 mm
